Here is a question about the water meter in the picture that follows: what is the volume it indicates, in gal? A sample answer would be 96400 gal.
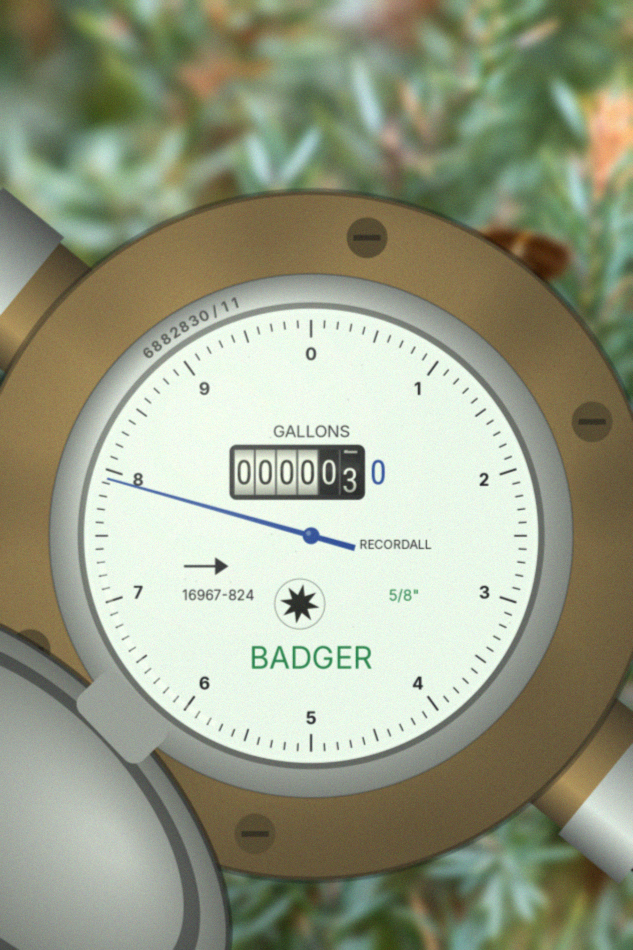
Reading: 27.9 gal
